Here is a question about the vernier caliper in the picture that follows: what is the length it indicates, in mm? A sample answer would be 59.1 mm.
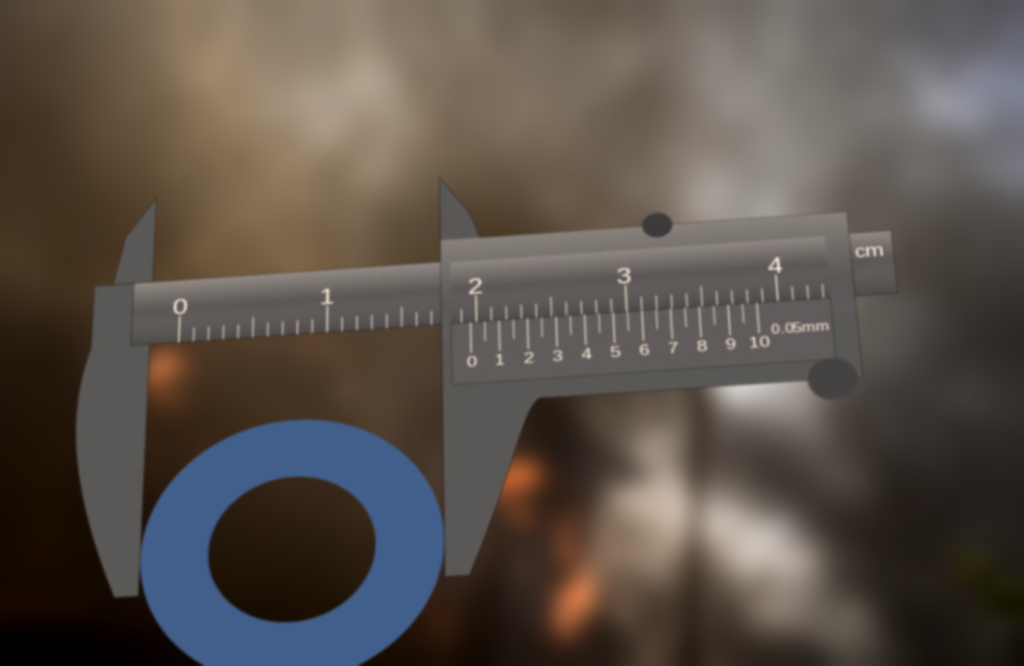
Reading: 19.6 mm
